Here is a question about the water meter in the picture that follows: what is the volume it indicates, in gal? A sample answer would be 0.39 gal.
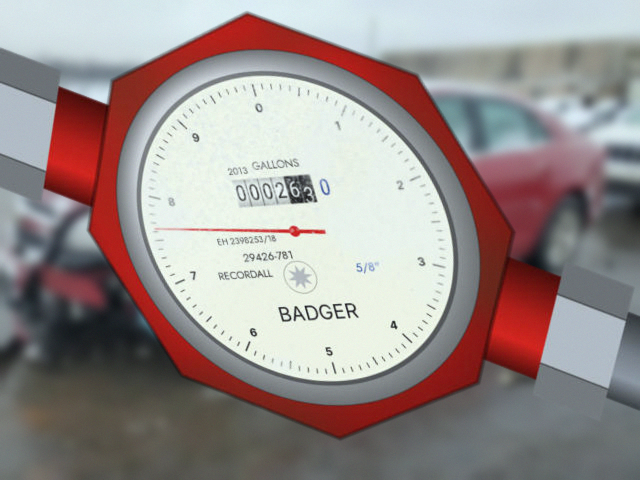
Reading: 2627.6 gal
